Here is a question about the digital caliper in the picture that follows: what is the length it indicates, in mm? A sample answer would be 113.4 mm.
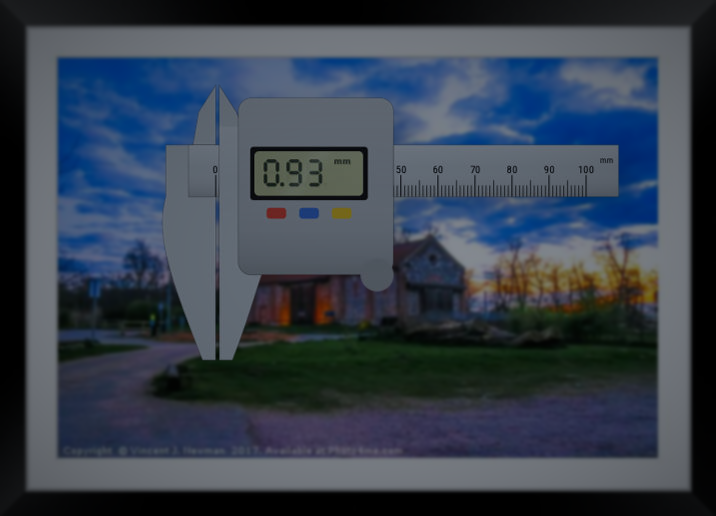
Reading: 0.93 mm
